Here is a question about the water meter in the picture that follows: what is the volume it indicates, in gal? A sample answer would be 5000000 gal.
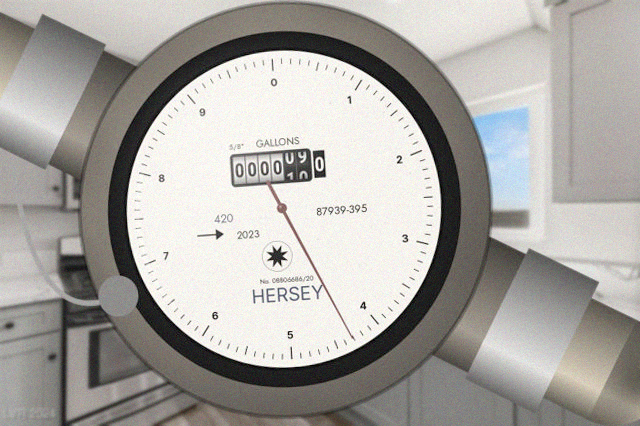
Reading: 94.3 gal
